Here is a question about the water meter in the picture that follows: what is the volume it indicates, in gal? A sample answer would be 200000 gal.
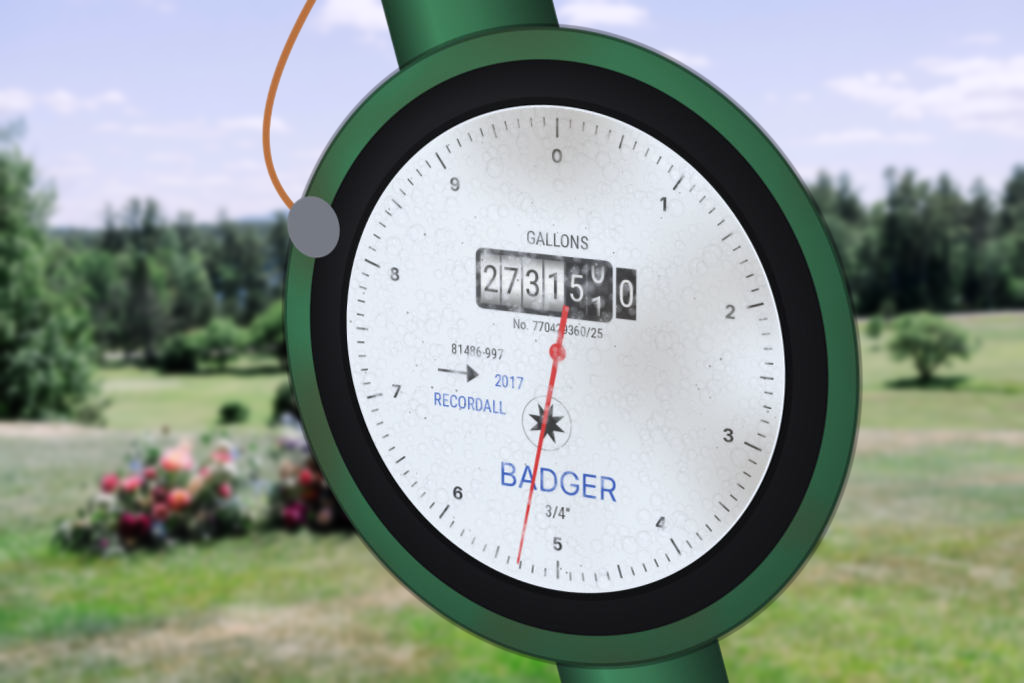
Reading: 2731505.3 gal
